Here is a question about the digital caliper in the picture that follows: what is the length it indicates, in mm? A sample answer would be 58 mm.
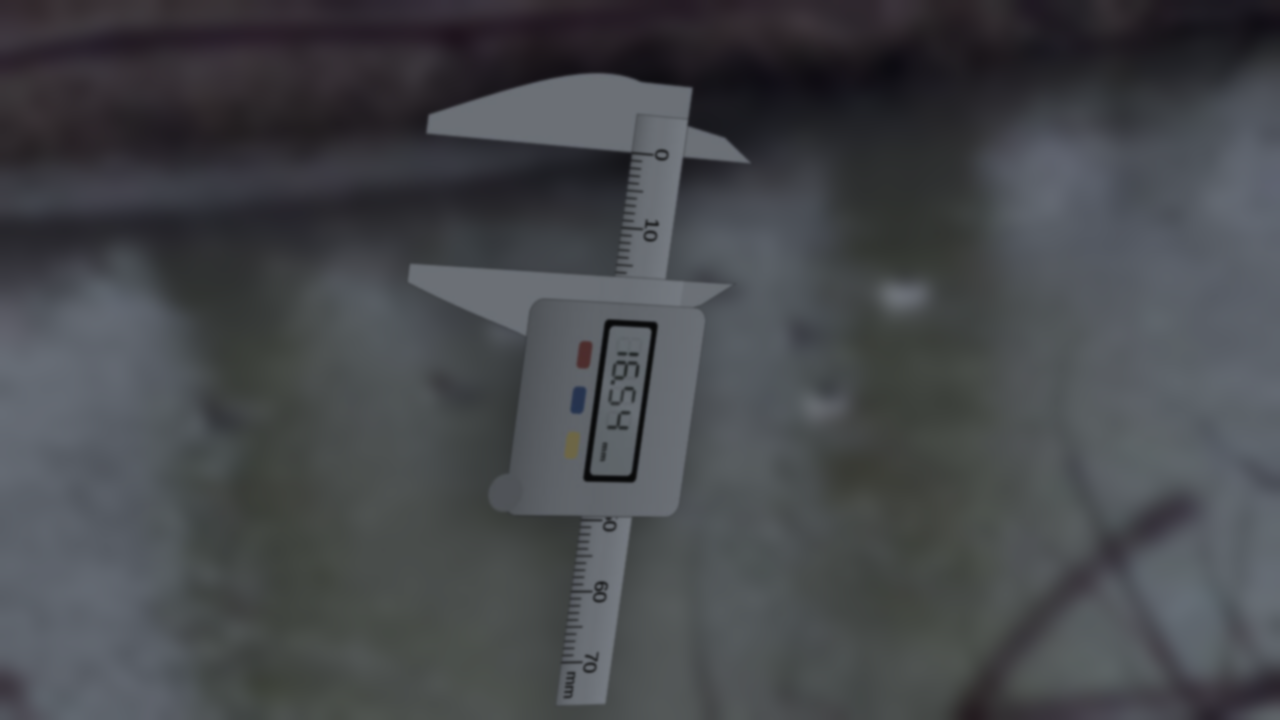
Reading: 16.54 mm
